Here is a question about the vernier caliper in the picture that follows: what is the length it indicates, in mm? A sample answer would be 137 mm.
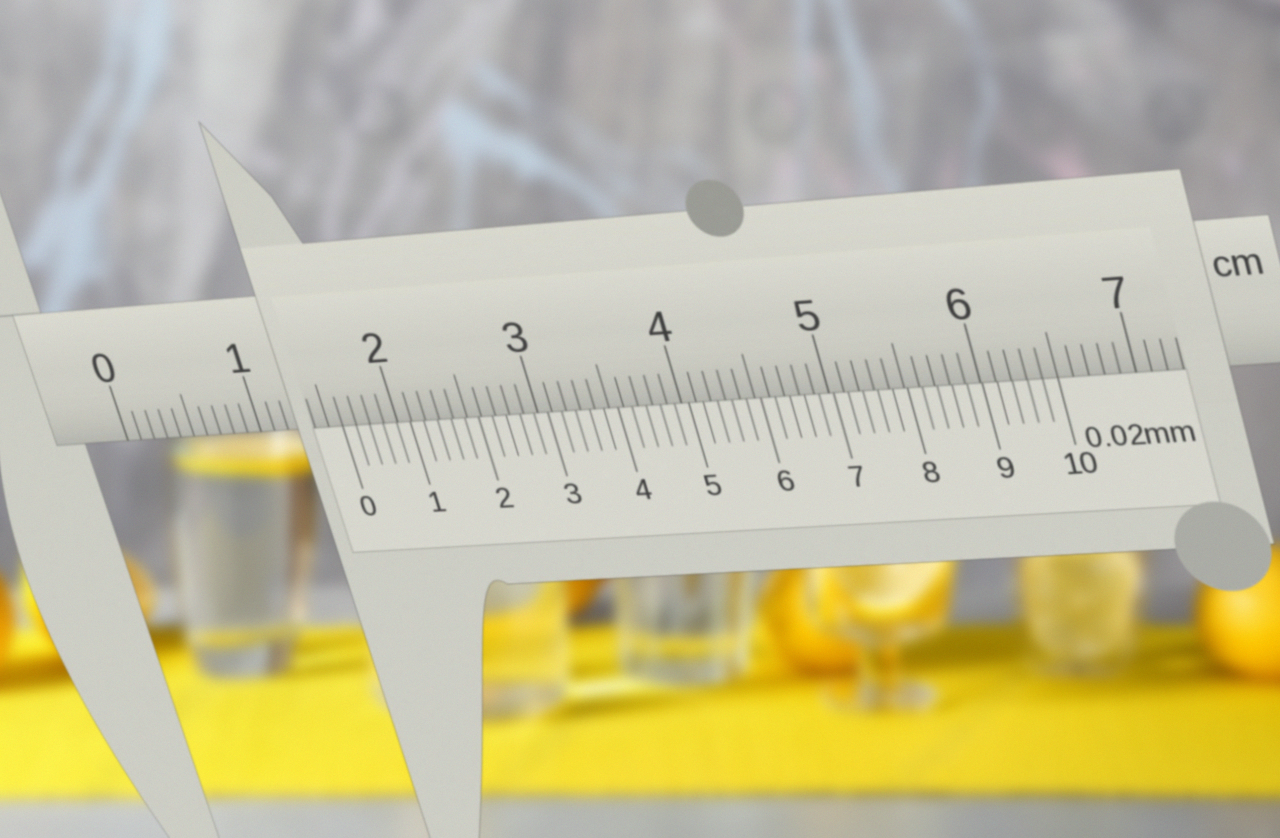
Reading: 16.0 mm
